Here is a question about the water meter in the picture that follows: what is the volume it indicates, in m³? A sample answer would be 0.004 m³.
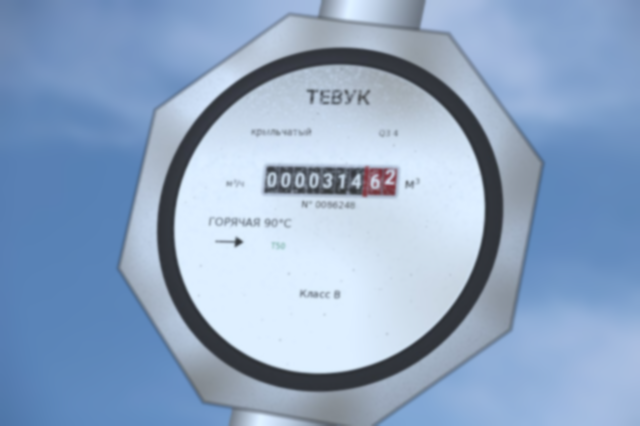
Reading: 314.62 m³
